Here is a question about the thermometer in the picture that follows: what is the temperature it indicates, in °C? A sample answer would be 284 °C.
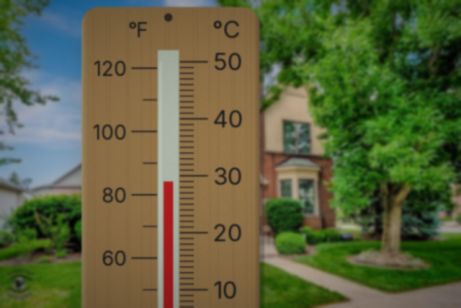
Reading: 29 °C
